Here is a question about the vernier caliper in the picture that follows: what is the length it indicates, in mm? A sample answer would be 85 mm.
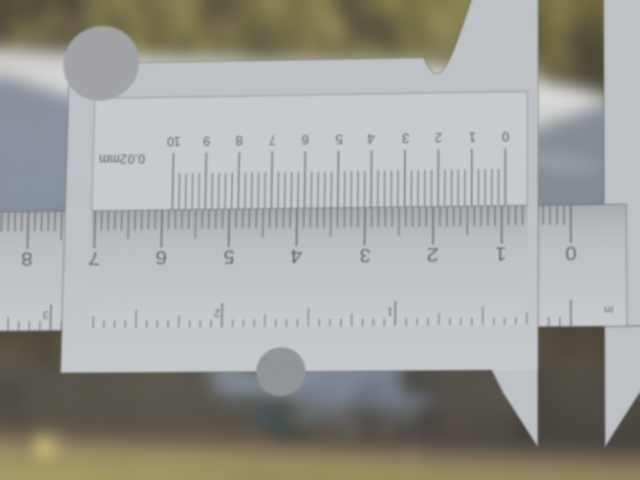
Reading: 9.5 mm
